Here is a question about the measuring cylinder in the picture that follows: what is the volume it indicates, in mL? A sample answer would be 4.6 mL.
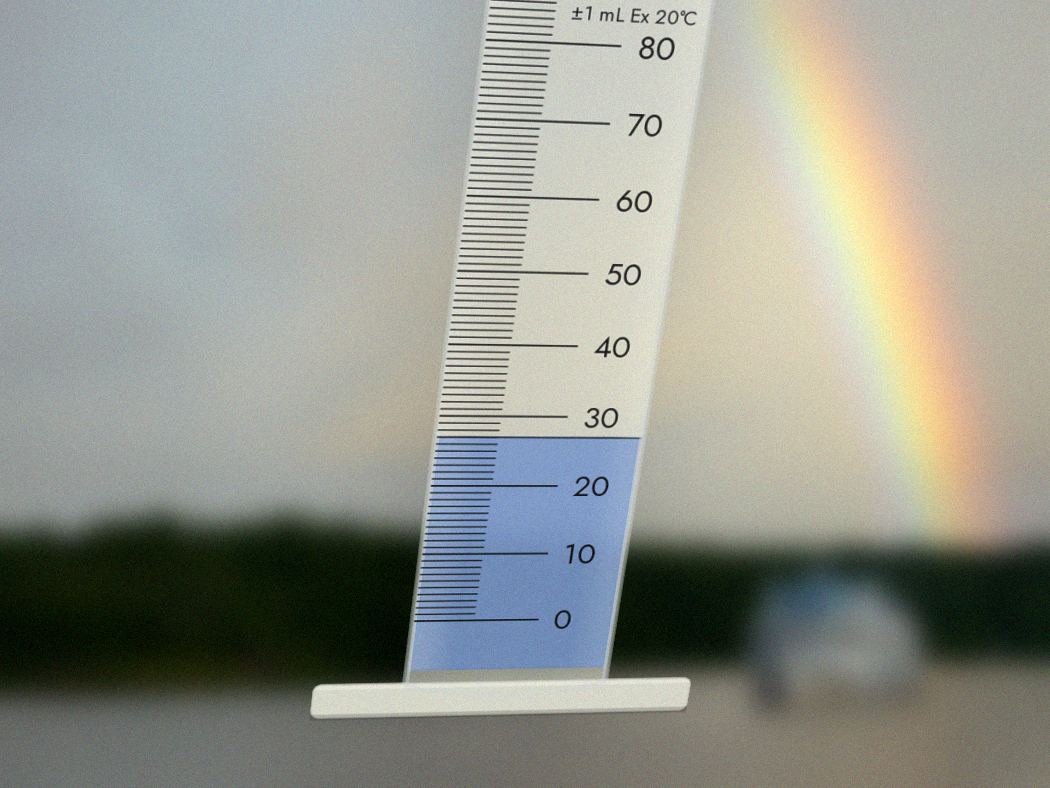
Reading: 27 mL
